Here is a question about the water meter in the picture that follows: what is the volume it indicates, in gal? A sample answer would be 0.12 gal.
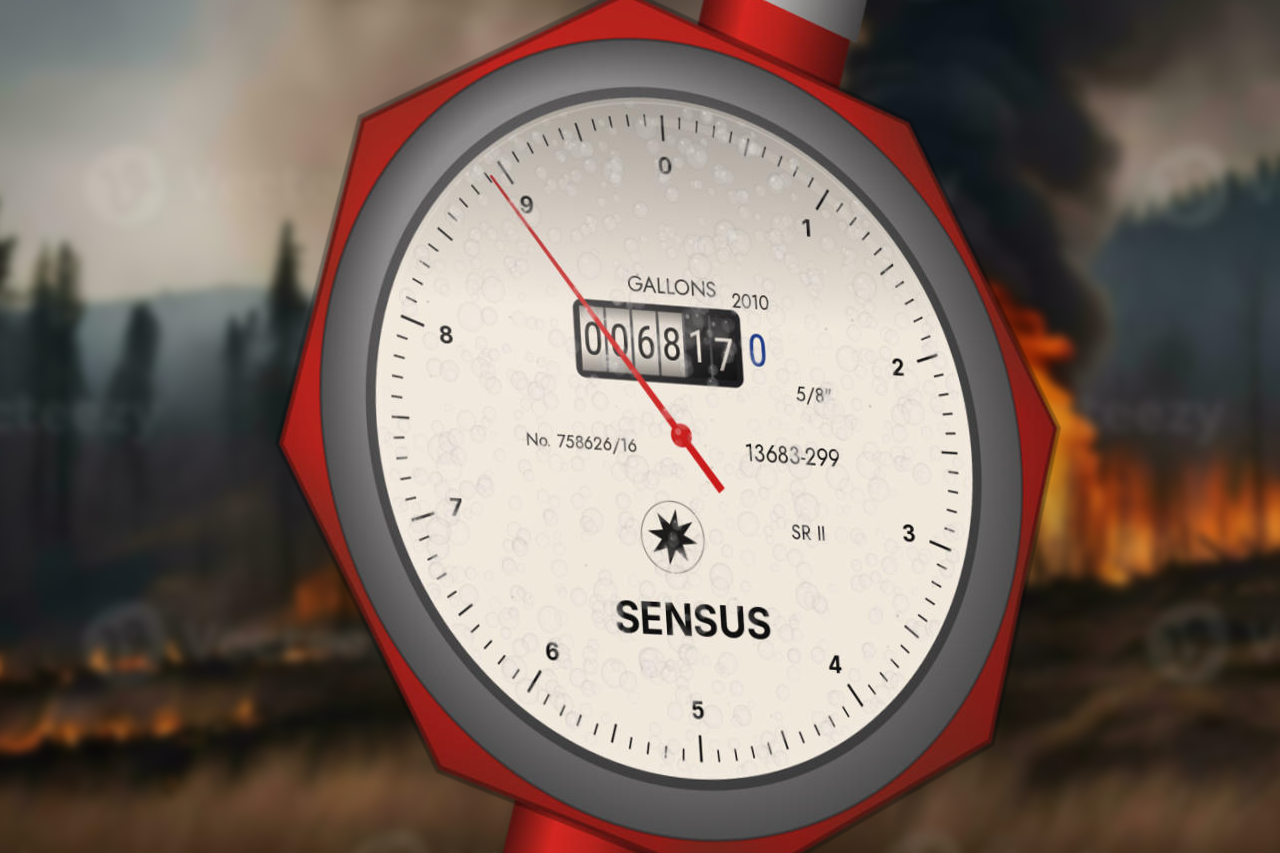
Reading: 68168.9 gal
